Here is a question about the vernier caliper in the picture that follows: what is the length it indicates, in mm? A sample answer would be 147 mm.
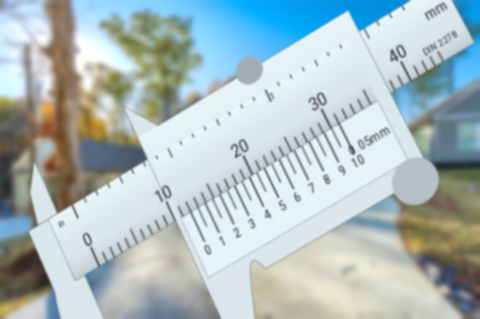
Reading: 12.0 mm
